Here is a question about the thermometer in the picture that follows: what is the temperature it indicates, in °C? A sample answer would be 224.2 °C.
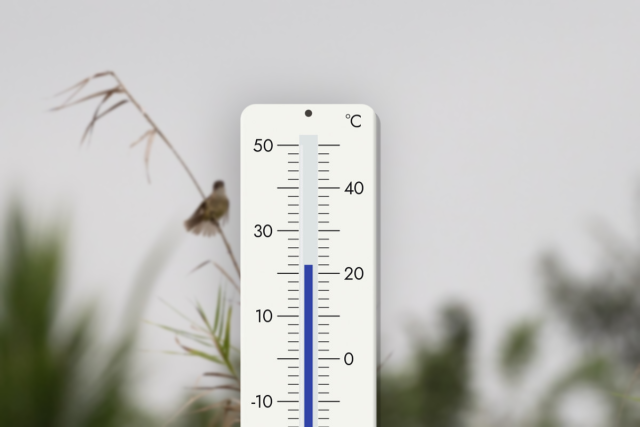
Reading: 22 °C
